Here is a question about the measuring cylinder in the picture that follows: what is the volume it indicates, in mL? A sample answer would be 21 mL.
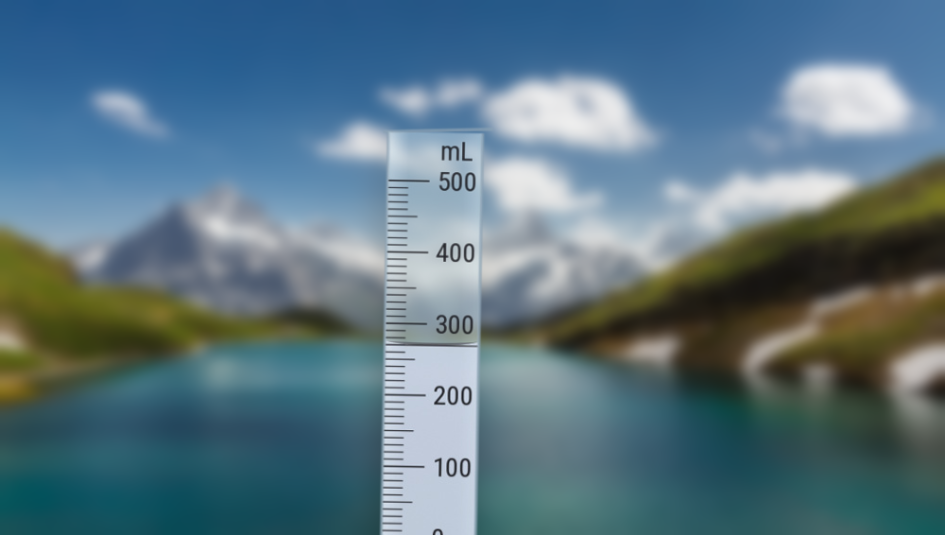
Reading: 270 mL
